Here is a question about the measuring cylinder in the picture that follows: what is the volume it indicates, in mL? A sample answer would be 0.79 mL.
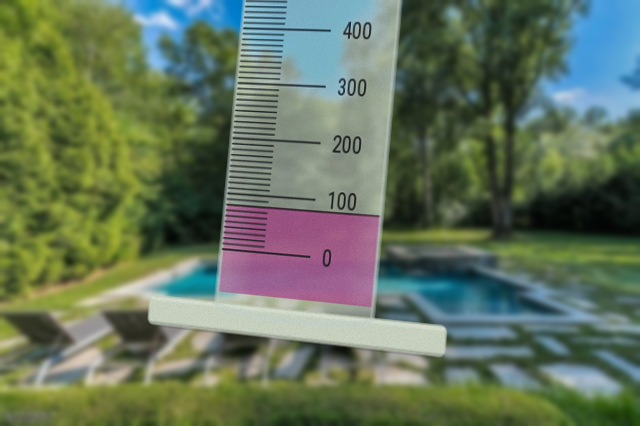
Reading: 80 mL
